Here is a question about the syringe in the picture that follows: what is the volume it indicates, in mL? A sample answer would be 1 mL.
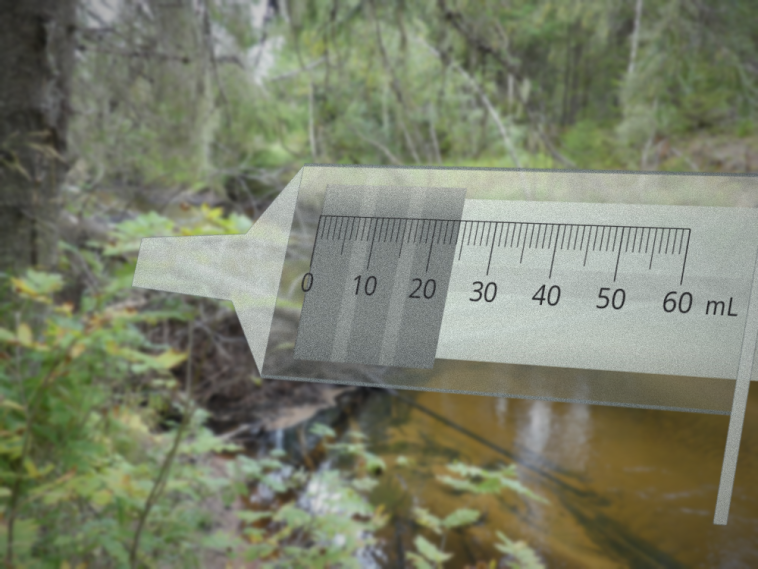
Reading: 0 mL
